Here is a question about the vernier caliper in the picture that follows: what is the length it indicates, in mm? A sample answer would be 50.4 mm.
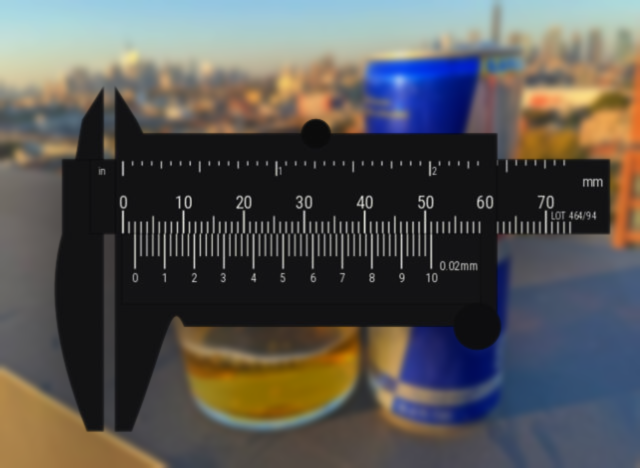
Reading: 2.0 mm
